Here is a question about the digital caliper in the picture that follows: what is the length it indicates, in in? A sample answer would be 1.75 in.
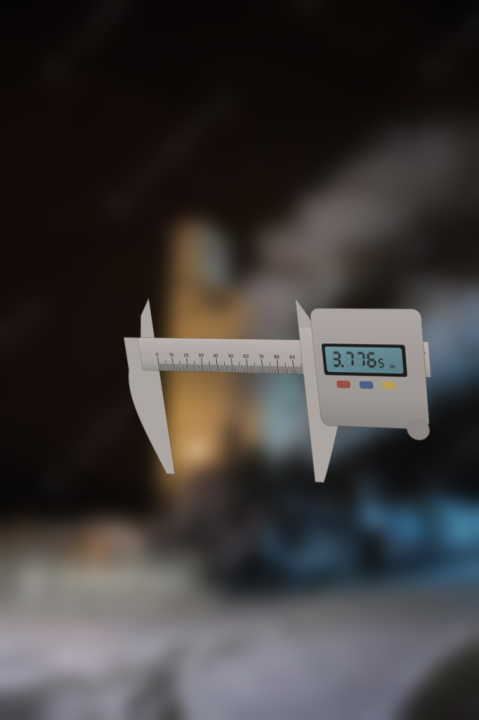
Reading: 3.7765 in
